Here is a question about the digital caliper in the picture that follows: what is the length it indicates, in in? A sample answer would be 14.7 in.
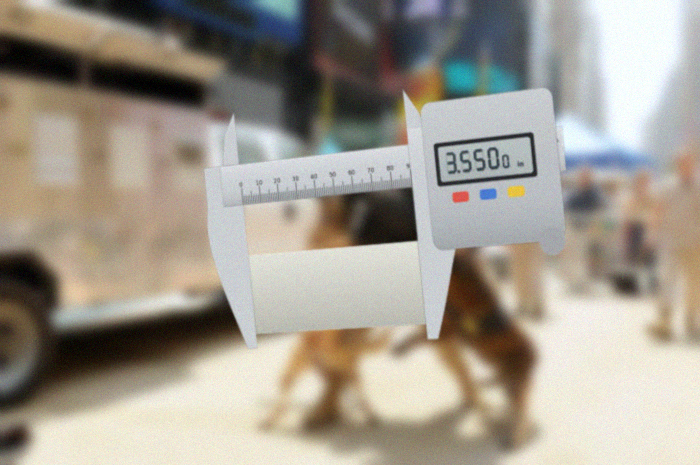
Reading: 3.5500 in
